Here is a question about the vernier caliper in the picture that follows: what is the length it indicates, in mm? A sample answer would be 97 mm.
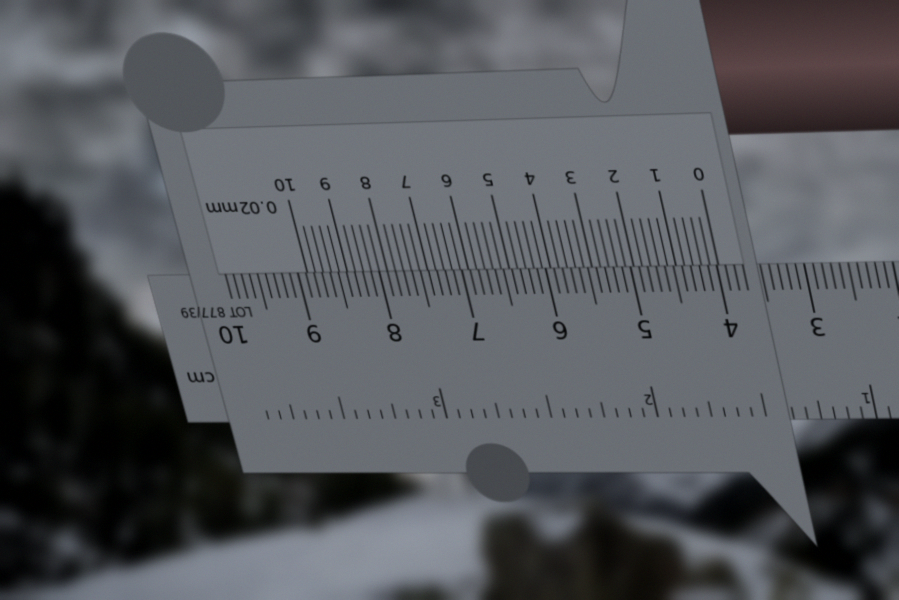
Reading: 39.8 mm
